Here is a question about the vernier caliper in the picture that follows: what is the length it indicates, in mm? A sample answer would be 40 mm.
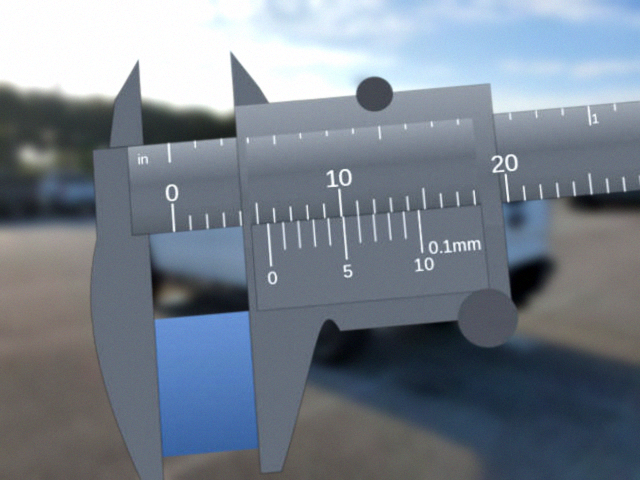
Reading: 5.6 mm
